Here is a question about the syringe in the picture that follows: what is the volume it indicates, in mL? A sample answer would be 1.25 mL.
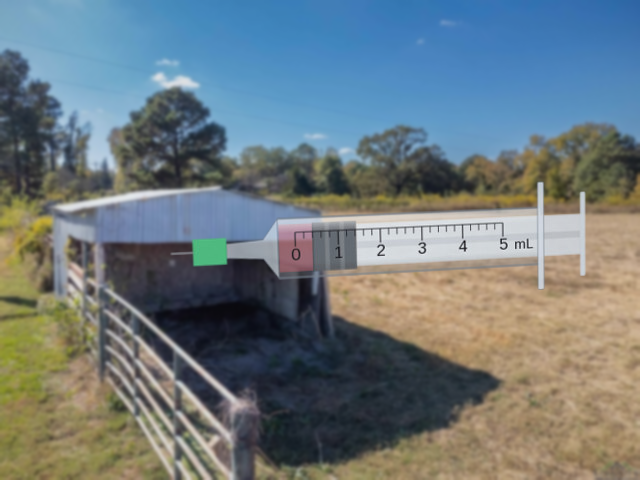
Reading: 0.4 mL
